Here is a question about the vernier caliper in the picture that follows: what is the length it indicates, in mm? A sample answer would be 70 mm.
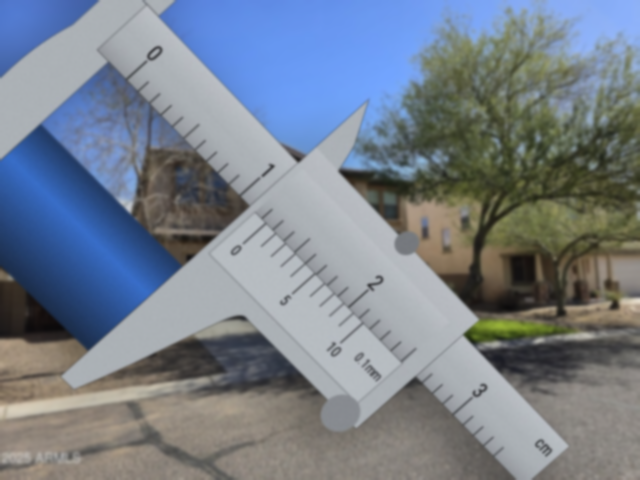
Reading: 12.4 mm
